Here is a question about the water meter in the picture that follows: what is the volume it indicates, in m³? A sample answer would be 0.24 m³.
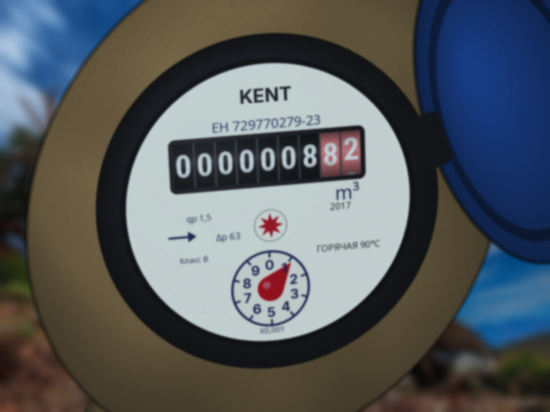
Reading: 8.821 m³
